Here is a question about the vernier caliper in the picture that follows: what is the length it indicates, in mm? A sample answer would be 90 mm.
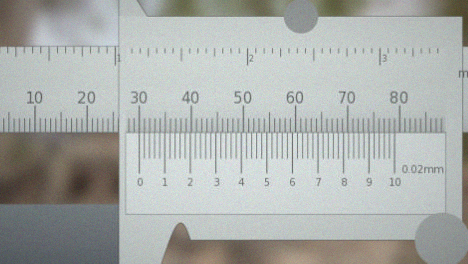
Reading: 30.0 mm
